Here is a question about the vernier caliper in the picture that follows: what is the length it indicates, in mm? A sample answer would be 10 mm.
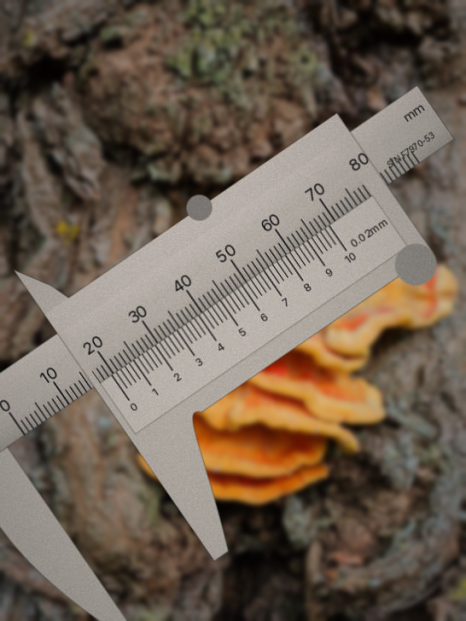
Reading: 19.6 mm
